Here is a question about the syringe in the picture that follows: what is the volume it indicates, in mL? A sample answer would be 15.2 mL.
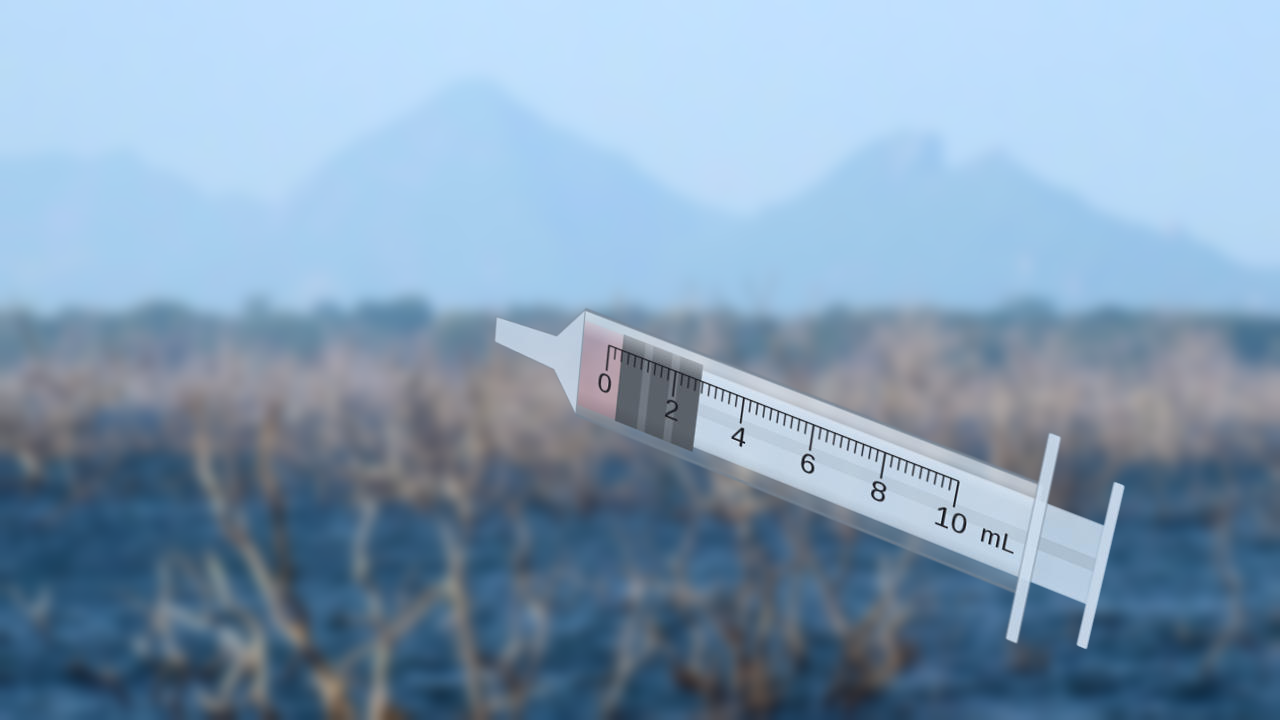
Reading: 0.4 mL
